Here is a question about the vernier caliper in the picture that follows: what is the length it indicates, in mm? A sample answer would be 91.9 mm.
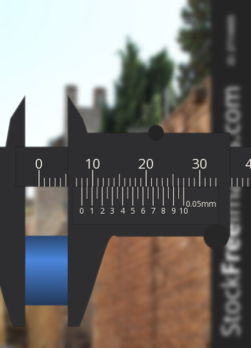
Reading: 8.0 mm
